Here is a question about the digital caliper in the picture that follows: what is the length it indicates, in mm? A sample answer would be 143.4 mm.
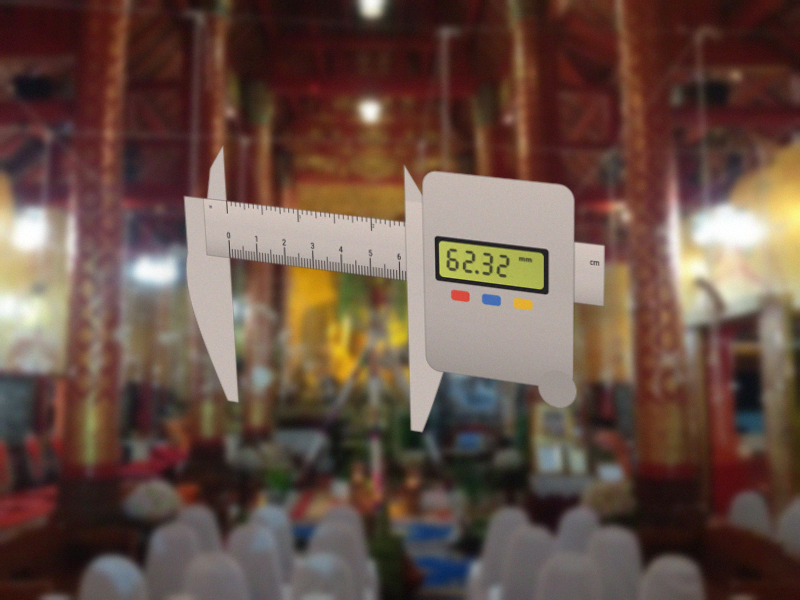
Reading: 62.32 mm
